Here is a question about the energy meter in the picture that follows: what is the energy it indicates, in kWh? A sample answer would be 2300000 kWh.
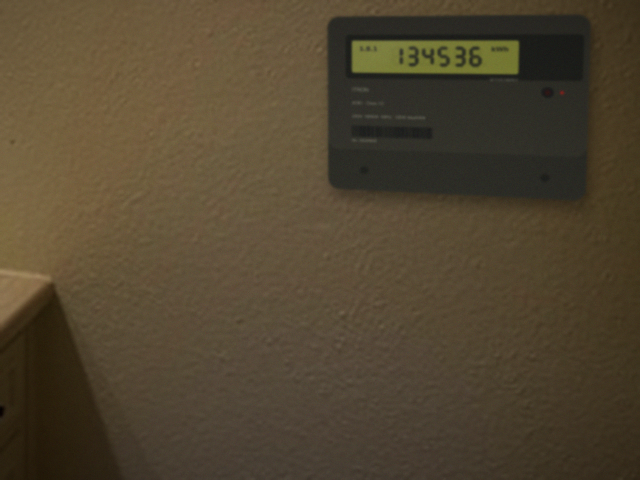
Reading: 134536 kWh
